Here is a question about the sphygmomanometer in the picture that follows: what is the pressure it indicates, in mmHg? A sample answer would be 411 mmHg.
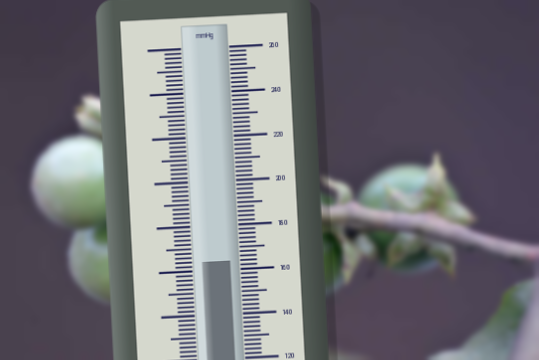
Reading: 164 mmHg
